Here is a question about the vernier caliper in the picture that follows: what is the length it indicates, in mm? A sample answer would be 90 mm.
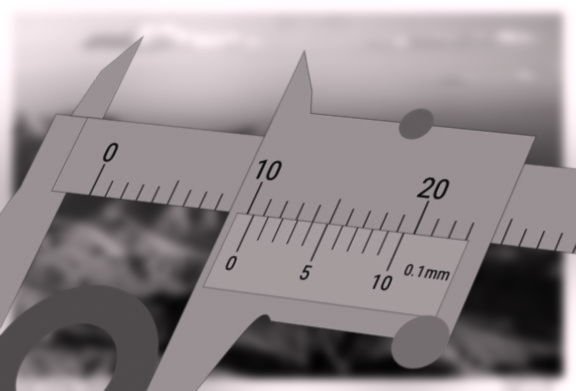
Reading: 10.4 mm
